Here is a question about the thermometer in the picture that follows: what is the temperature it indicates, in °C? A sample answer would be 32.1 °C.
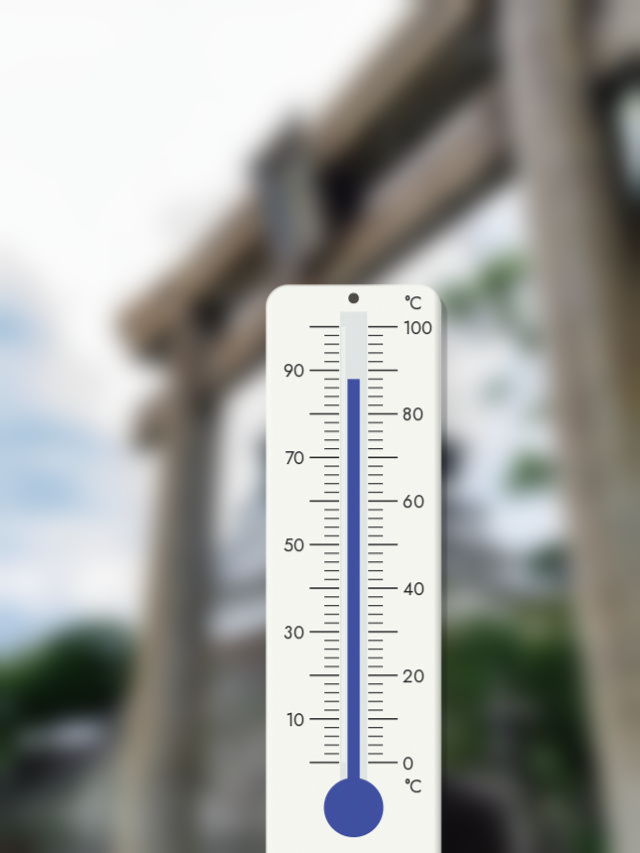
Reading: 88 °C
